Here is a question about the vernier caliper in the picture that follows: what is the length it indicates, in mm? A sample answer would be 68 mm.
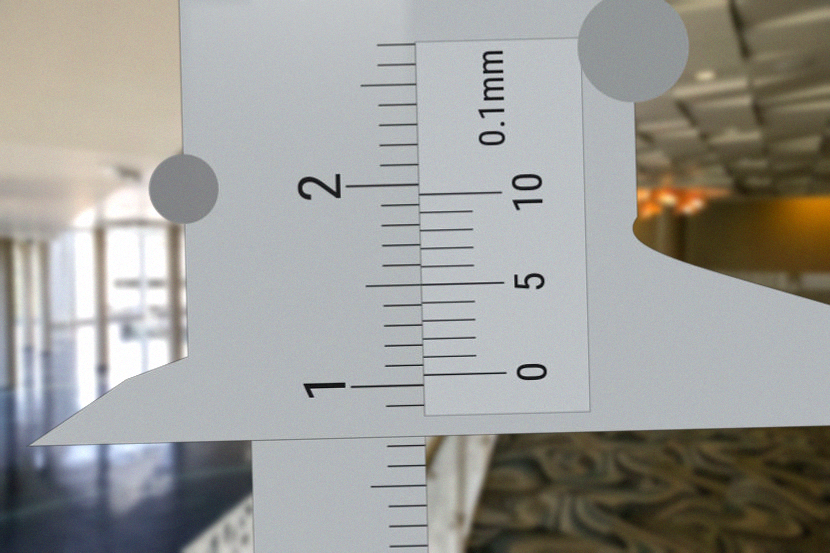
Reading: 10.5 mm
